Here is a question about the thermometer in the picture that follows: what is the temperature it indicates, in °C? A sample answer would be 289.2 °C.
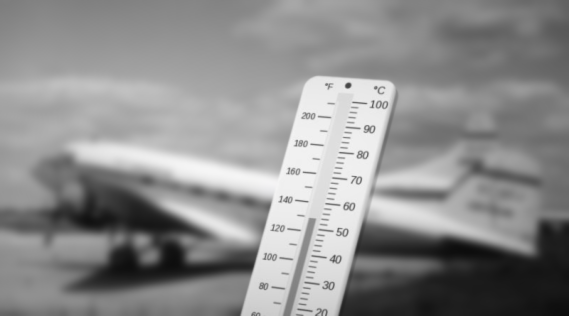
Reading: 54 °C
